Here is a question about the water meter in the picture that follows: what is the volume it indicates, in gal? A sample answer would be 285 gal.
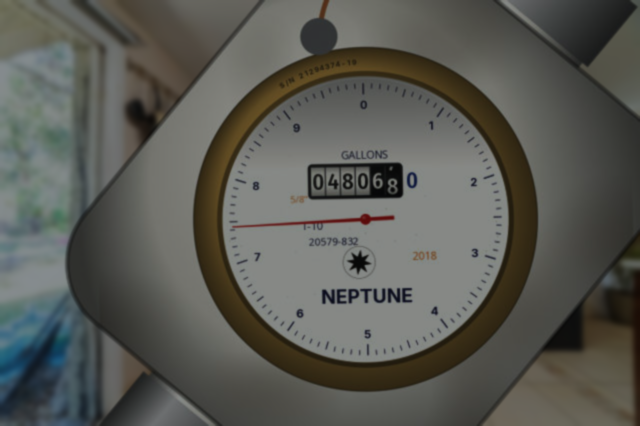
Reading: 480677.4 gal
